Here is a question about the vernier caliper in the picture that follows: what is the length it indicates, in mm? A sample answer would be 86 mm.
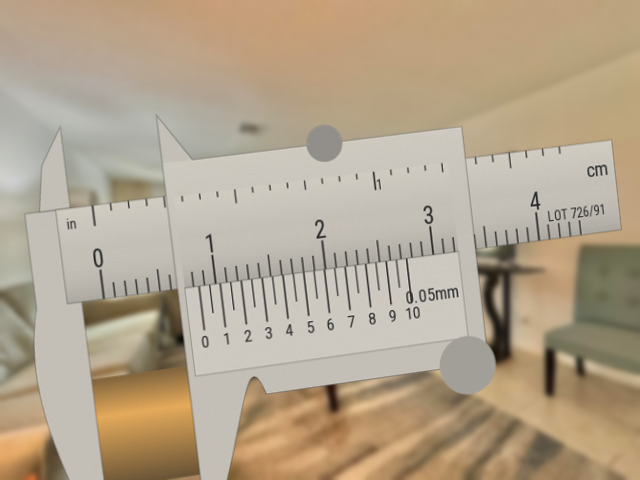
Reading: 8.5 mm
